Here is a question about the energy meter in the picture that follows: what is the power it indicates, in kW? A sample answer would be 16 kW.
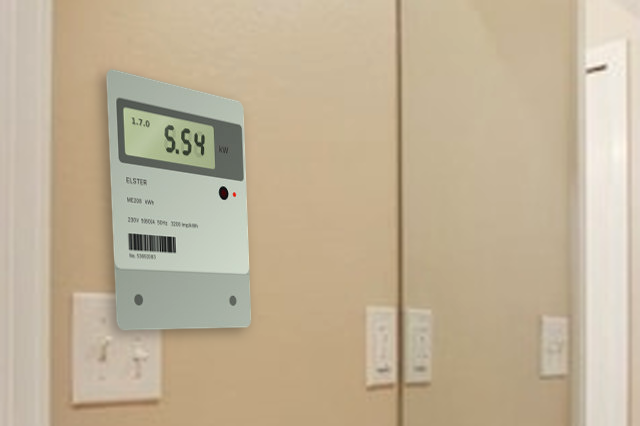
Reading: 5.54 kW
